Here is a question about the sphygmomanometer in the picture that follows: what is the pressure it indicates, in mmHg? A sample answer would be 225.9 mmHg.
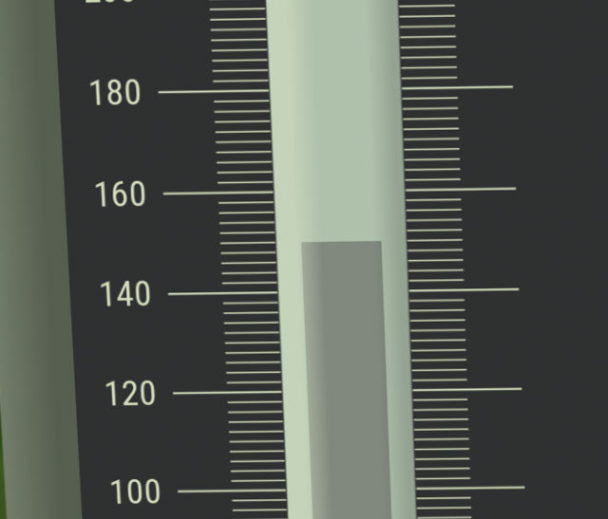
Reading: 150 mmHg
